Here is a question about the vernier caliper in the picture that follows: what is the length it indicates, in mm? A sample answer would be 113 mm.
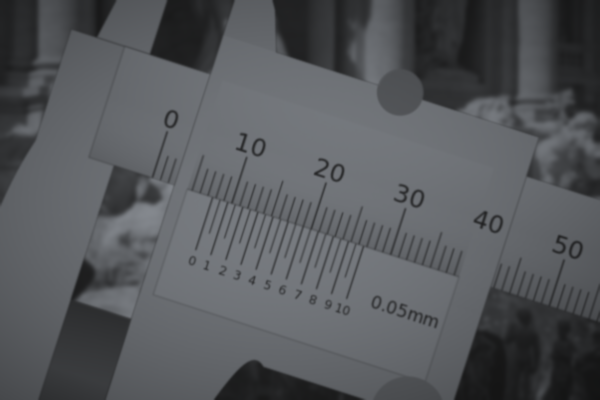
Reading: 7.6 mm
